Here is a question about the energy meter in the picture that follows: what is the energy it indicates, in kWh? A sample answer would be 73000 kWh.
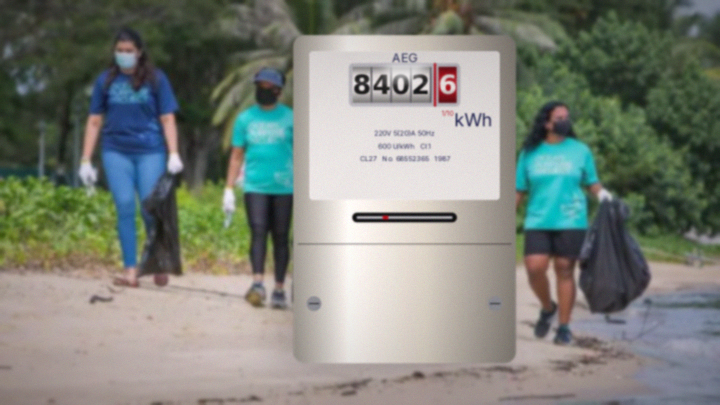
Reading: 8402.6 kWh
